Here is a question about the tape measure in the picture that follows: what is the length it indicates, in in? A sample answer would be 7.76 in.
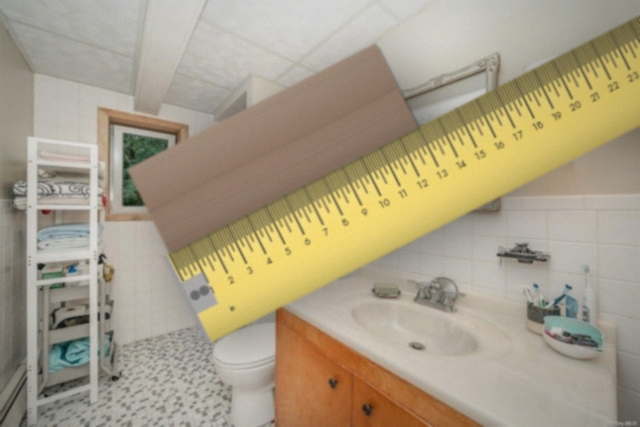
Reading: 13 in
